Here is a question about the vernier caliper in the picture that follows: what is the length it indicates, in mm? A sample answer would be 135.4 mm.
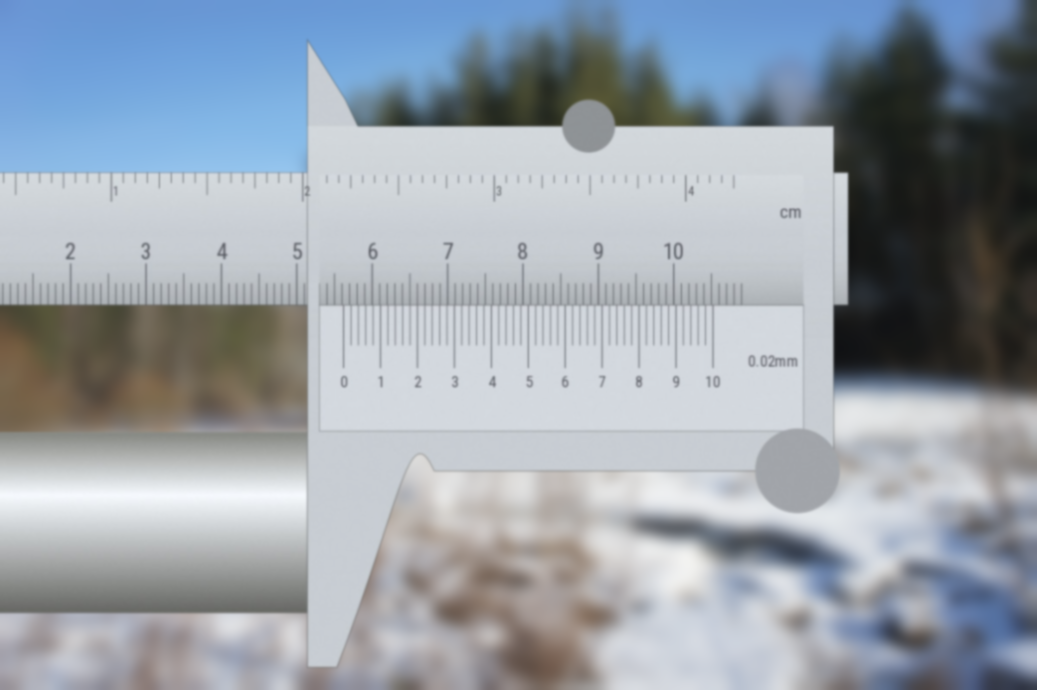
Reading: 56.2 mm
